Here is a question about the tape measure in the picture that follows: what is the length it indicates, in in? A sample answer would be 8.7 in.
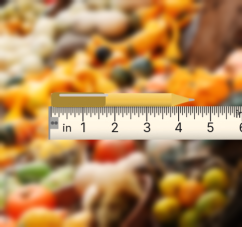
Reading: 4.5 in
